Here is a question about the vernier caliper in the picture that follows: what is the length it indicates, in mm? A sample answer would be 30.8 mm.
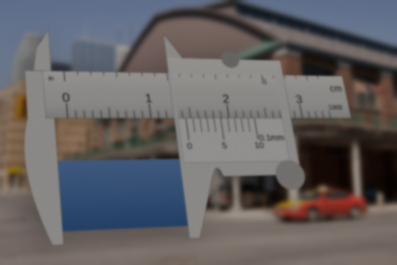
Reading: 14.4 mm
